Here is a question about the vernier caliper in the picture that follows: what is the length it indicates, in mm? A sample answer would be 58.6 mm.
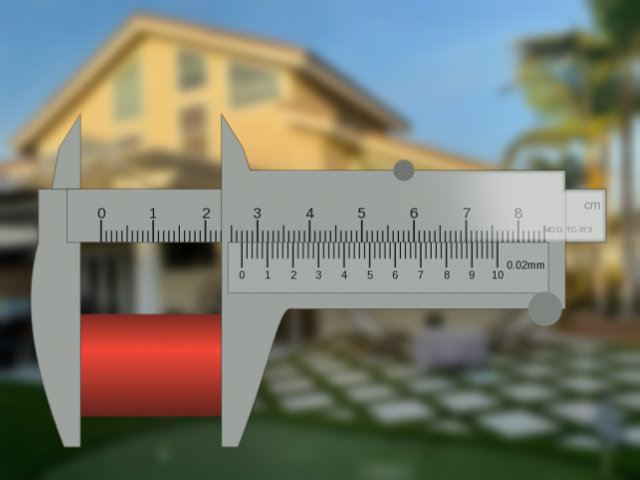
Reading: 27.0 mm
